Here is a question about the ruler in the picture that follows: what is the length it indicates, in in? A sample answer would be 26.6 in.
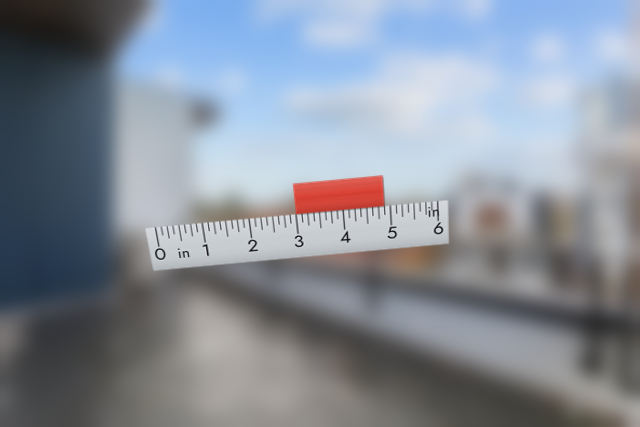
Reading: 1.875 in
